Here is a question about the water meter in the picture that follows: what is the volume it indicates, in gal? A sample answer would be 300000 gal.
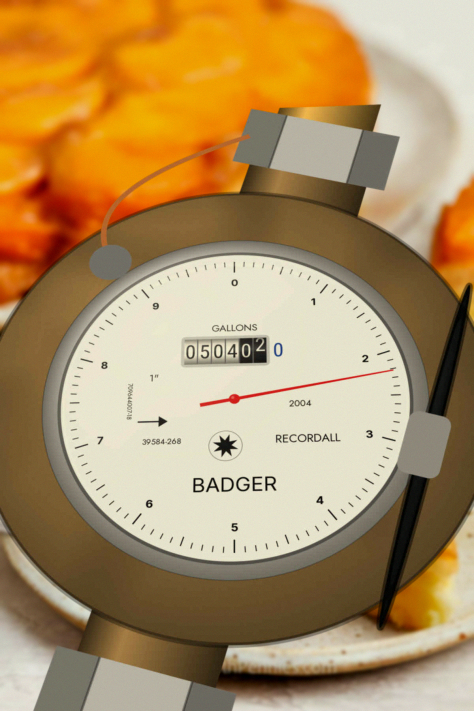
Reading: 504022.2 gal
